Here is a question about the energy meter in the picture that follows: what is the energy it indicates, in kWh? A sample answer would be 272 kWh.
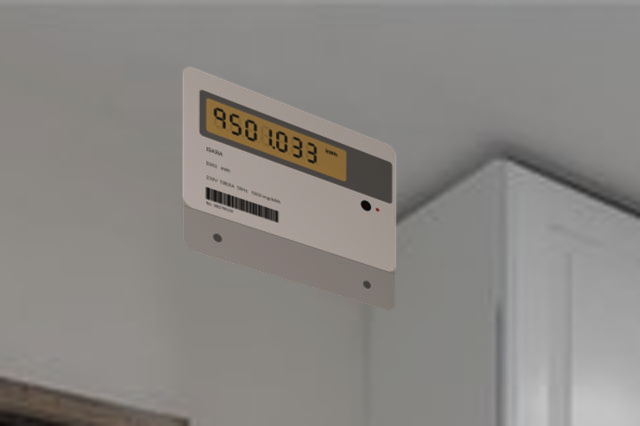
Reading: 9501.033 kWh
